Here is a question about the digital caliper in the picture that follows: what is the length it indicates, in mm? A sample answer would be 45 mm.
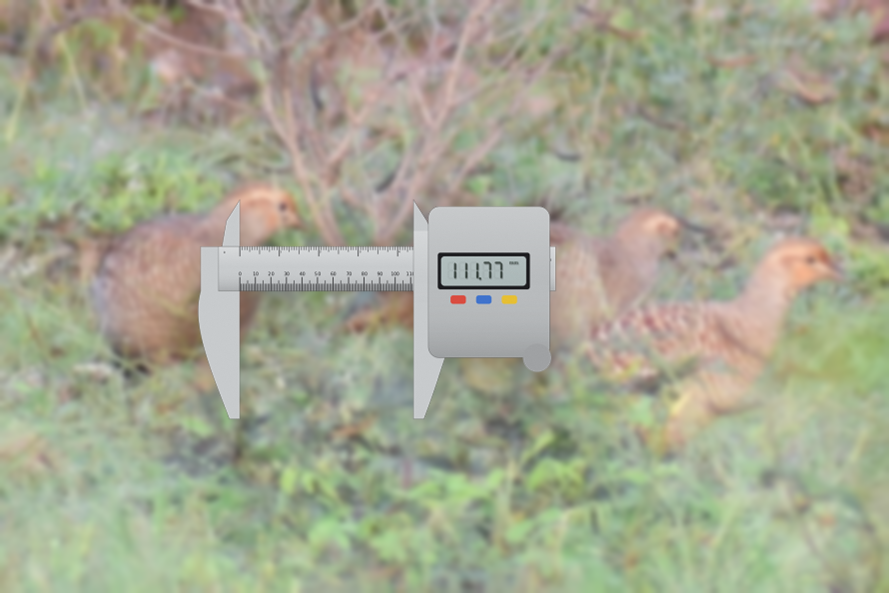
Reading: 111.77 mm
